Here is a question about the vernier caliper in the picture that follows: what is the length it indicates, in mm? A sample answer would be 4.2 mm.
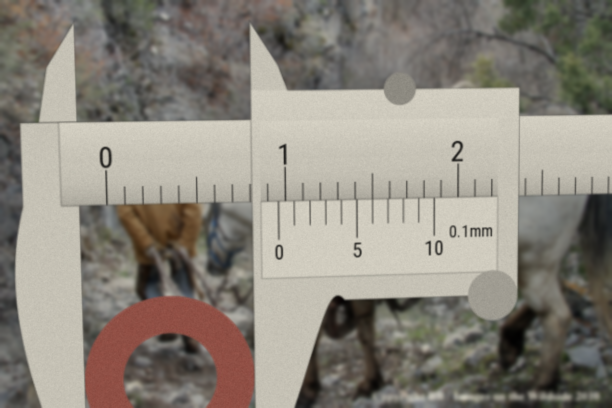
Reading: 9.6 mm
